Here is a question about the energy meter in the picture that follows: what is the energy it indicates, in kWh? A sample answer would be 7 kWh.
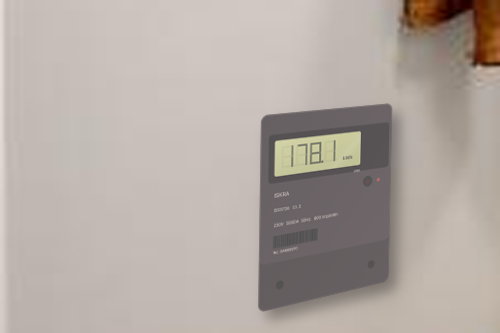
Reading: 178.1 kWh
